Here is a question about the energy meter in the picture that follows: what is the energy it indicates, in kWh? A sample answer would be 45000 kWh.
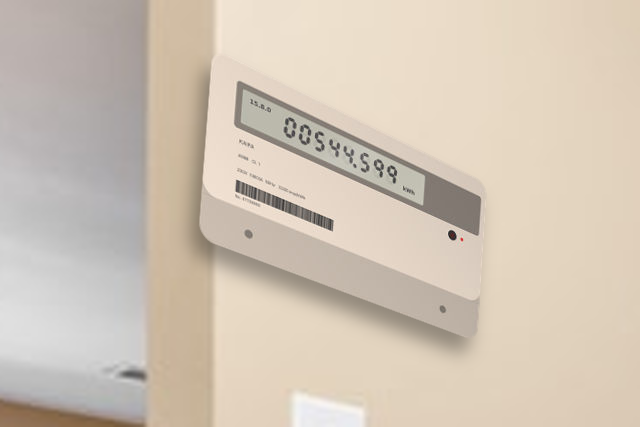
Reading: 544.599 kWh
